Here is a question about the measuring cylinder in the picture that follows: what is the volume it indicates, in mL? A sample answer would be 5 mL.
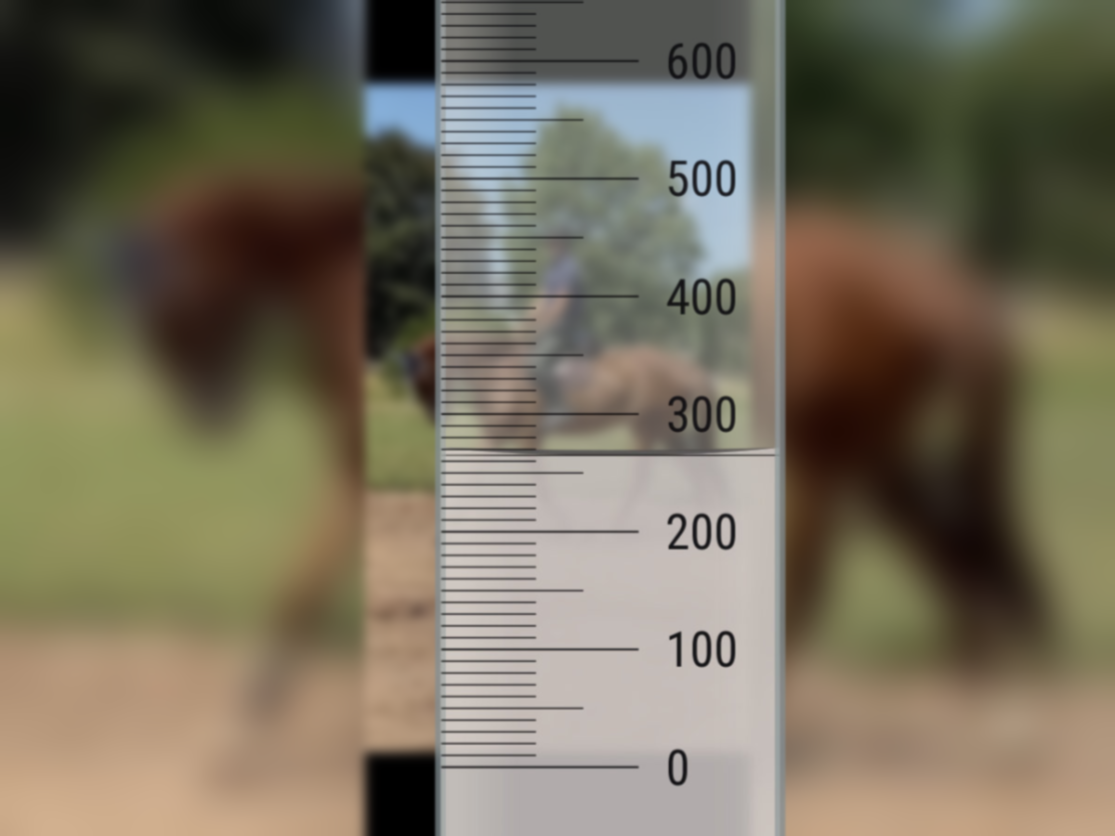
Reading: 265 mL
